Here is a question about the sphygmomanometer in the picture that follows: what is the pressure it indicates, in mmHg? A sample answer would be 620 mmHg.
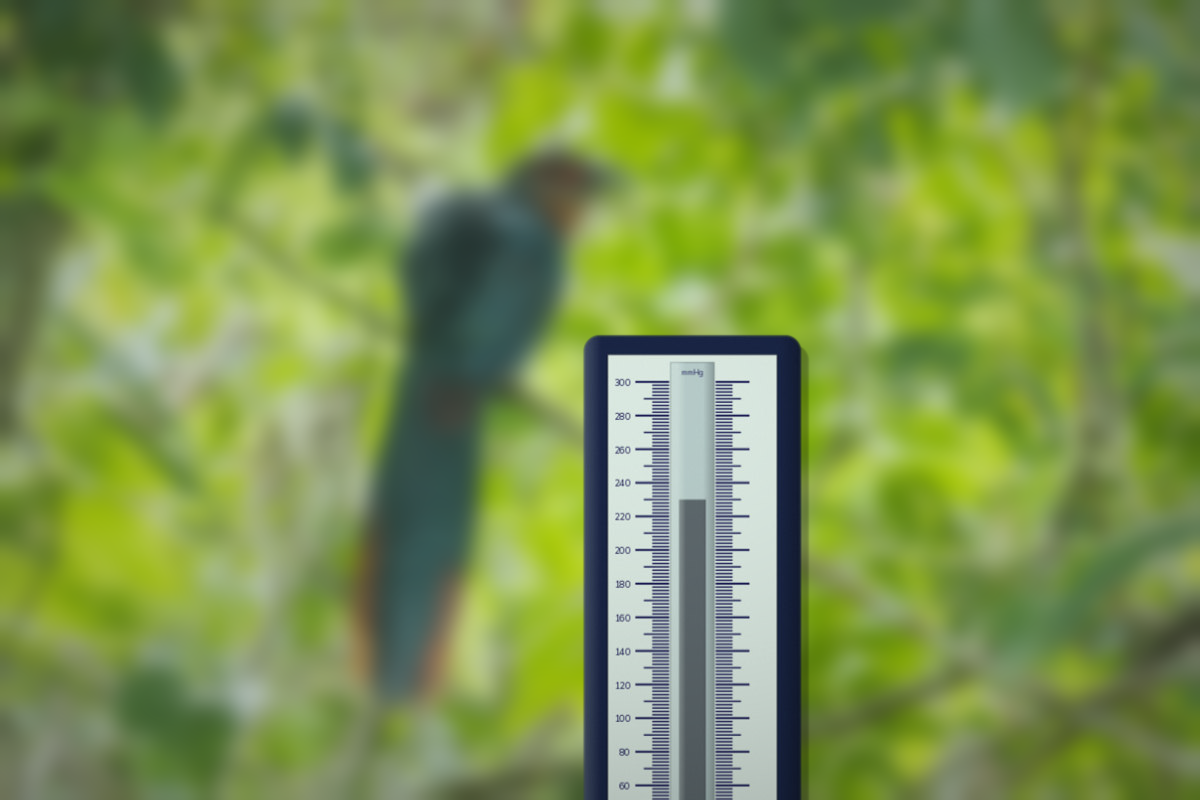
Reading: 230 mmHg
